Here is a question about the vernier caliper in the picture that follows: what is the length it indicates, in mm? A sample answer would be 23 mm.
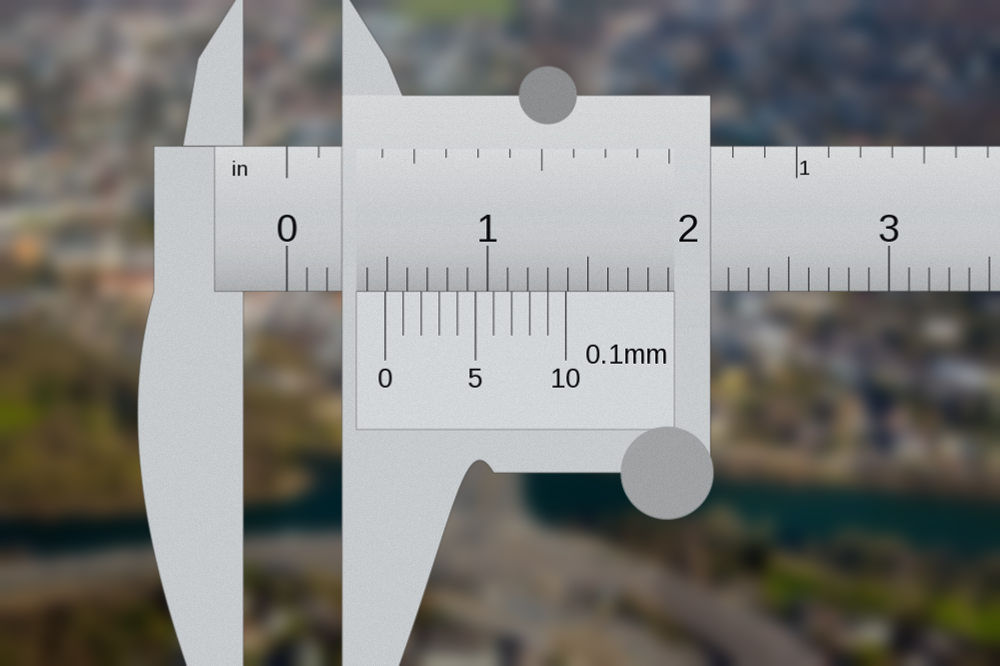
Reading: 4.9 mm
